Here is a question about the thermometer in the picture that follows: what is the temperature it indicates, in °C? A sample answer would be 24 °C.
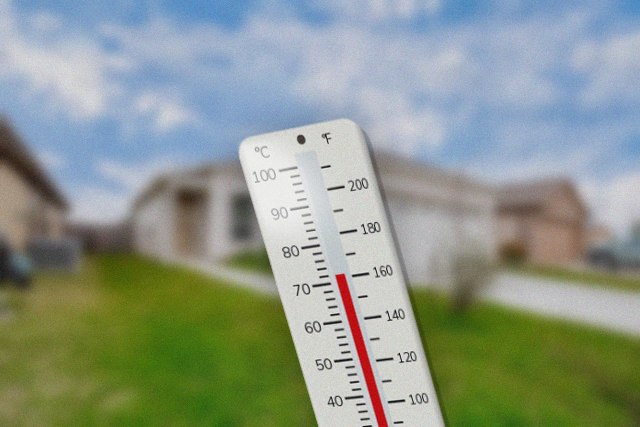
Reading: 72 °C
